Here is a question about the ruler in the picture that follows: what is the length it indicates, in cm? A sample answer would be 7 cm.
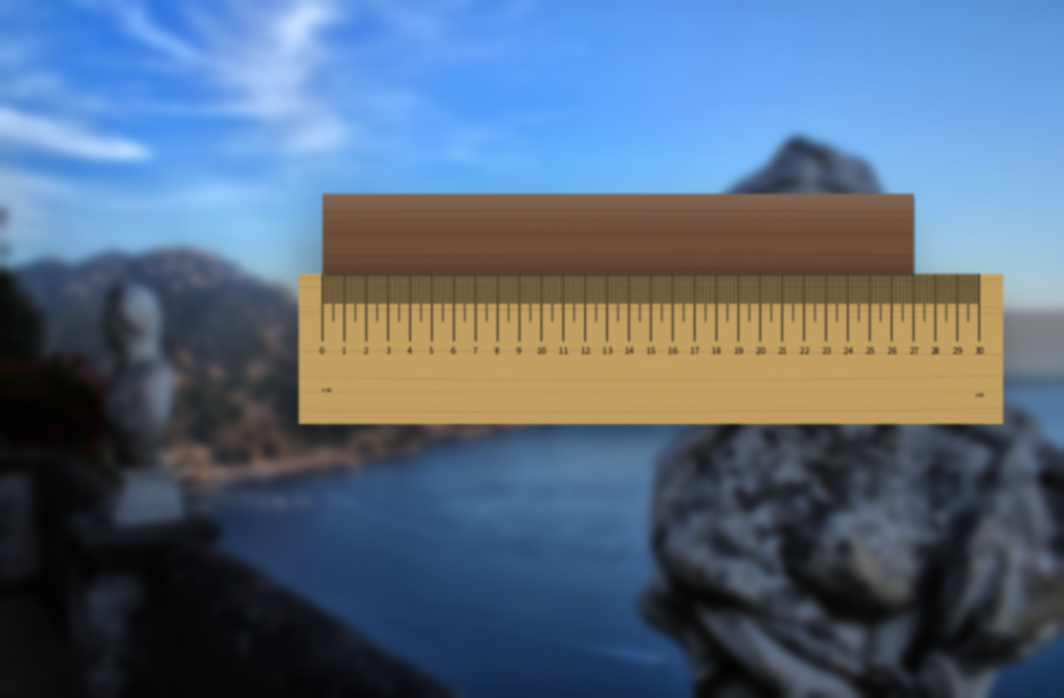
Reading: 27 cm
